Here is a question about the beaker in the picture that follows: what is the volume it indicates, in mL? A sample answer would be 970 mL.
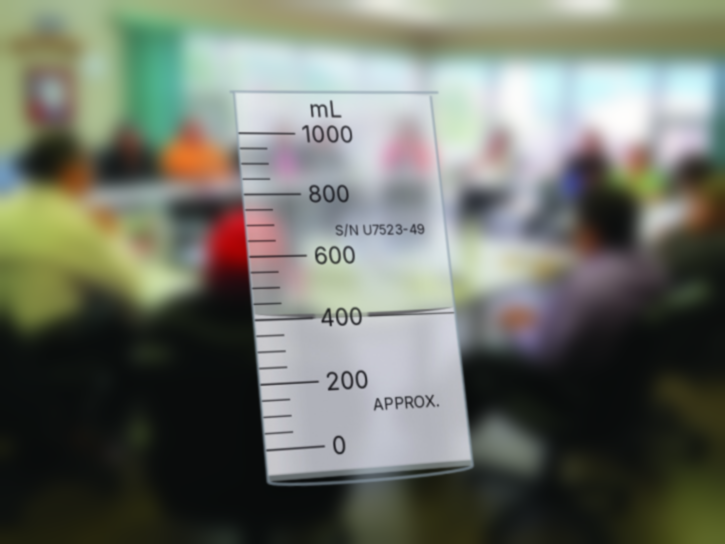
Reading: 400 mL
